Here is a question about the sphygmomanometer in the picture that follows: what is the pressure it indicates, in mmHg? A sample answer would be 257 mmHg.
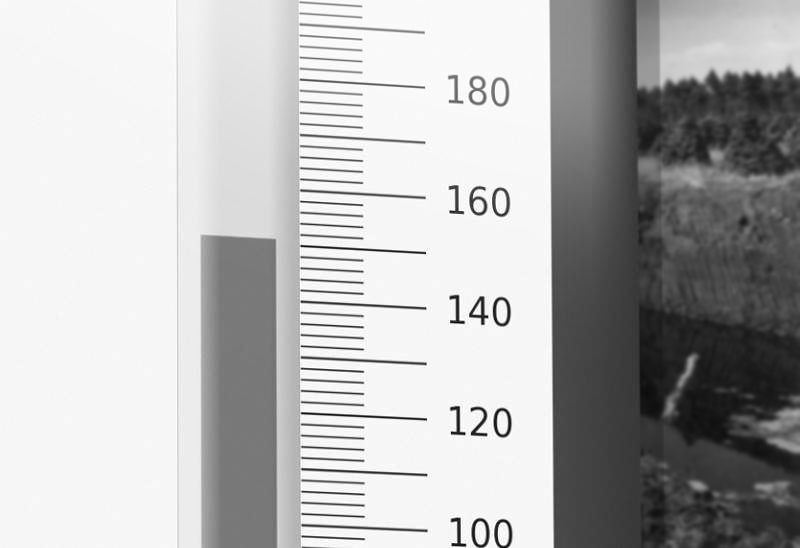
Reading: 151 mmHg
